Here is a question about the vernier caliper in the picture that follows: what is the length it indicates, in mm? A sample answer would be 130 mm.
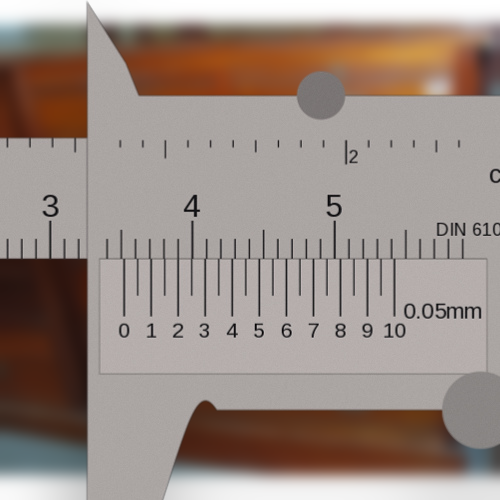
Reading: 35.2 mm
